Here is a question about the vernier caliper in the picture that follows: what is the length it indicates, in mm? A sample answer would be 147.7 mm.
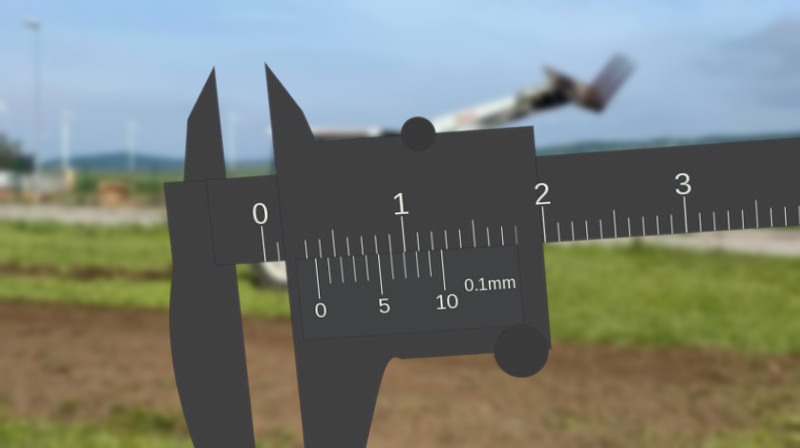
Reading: 3.6 mm
